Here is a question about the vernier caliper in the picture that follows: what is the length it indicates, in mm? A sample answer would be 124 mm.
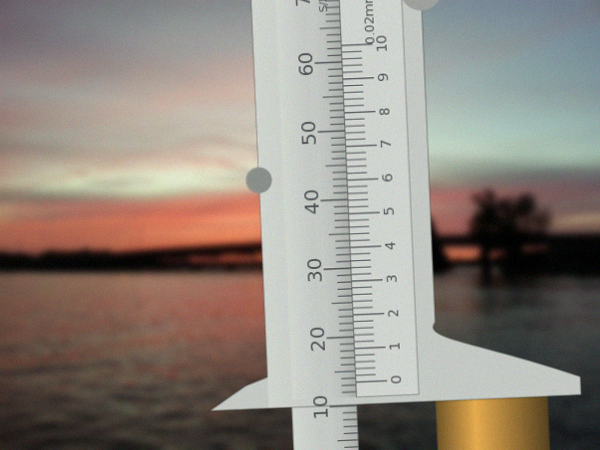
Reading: 13.4 mm
